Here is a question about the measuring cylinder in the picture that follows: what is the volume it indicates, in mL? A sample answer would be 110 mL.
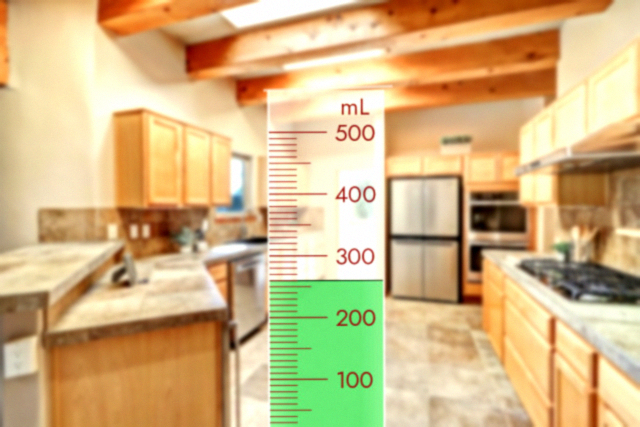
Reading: 260 mL
